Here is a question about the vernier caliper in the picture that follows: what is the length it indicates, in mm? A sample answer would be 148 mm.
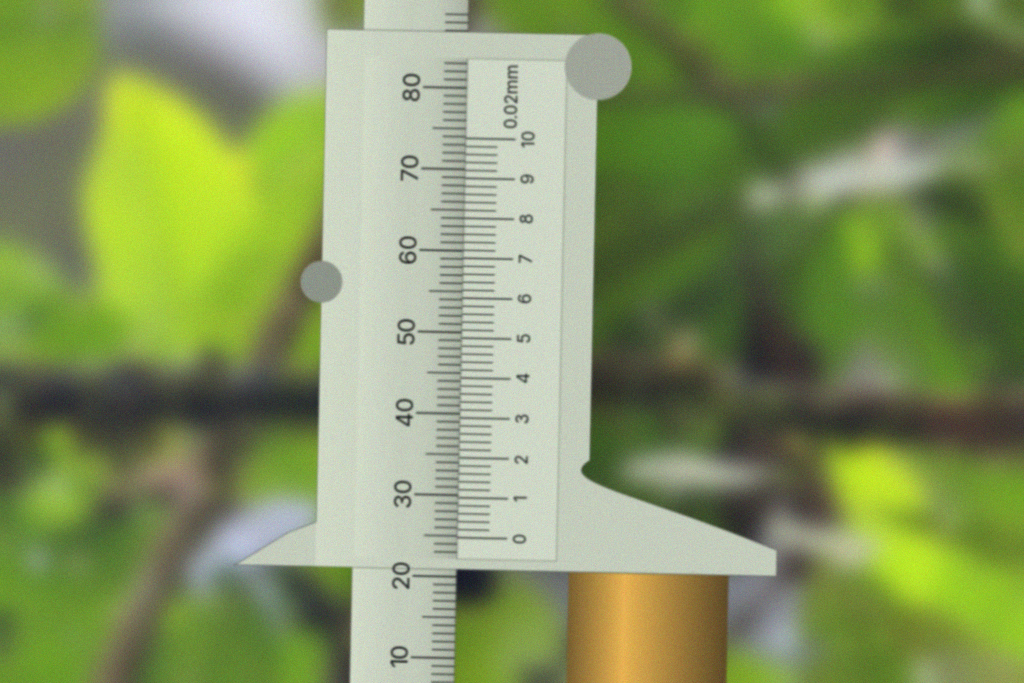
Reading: 24.8 mm
